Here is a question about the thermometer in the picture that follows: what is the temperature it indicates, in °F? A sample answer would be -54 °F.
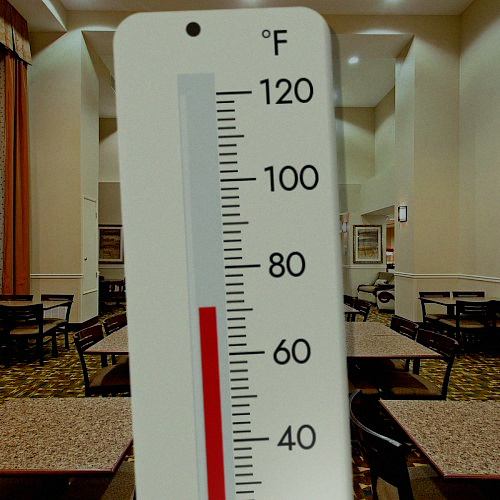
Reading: 71 °F
